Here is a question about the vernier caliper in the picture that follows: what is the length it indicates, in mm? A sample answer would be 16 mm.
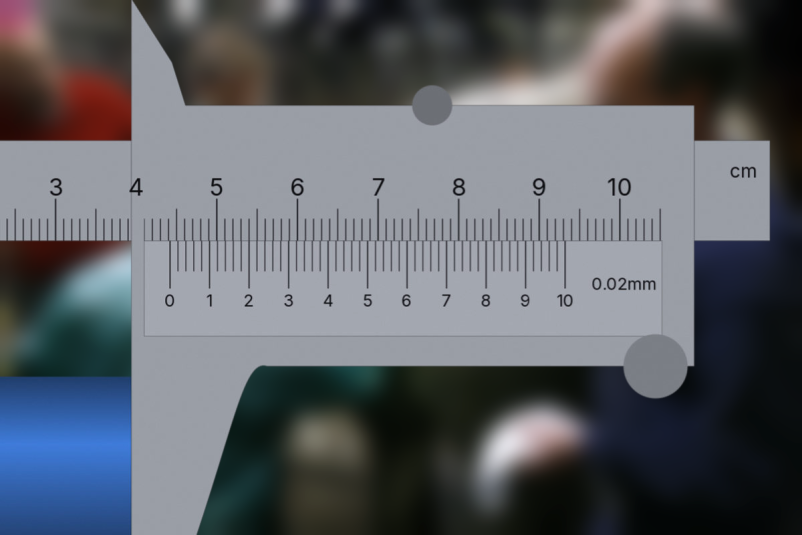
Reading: 44.2 mm
